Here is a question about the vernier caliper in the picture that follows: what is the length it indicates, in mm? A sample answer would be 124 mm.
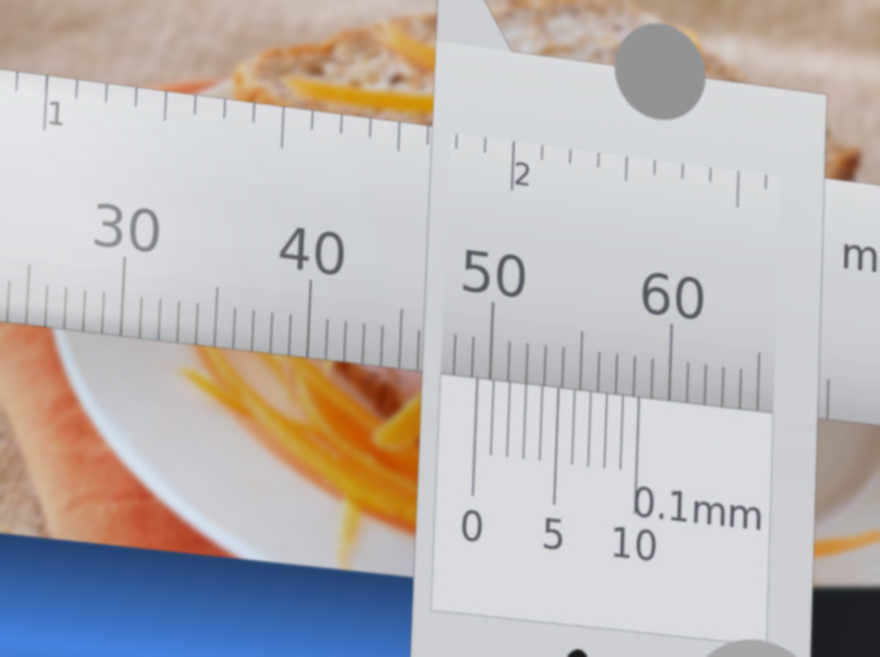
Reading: 49.3 mm
